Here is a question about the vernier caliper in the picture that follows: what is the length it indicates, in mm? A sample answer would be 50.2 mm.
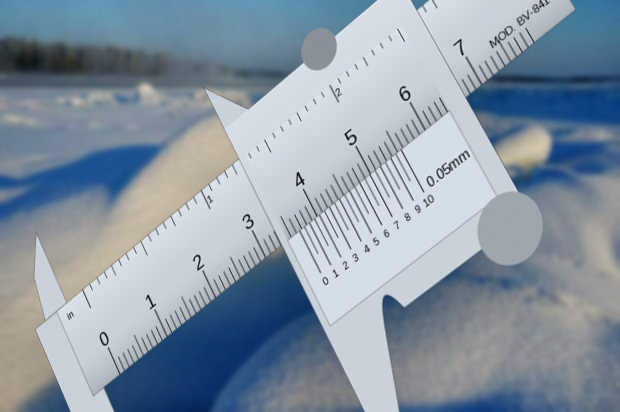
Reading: 36.6 mm
